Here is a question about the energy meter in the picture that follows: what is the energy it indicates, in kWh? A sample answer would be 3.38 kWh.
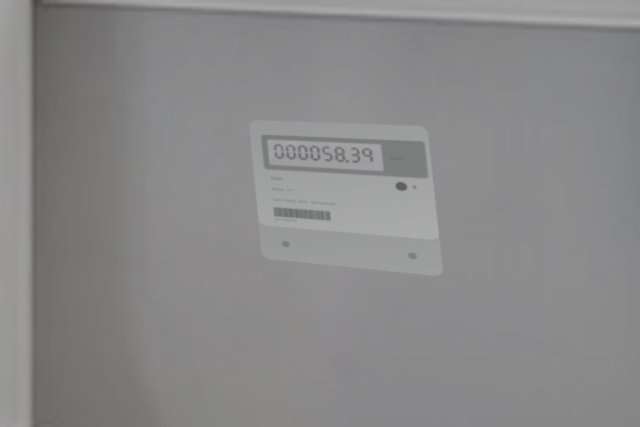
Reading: 58.39 kWh
